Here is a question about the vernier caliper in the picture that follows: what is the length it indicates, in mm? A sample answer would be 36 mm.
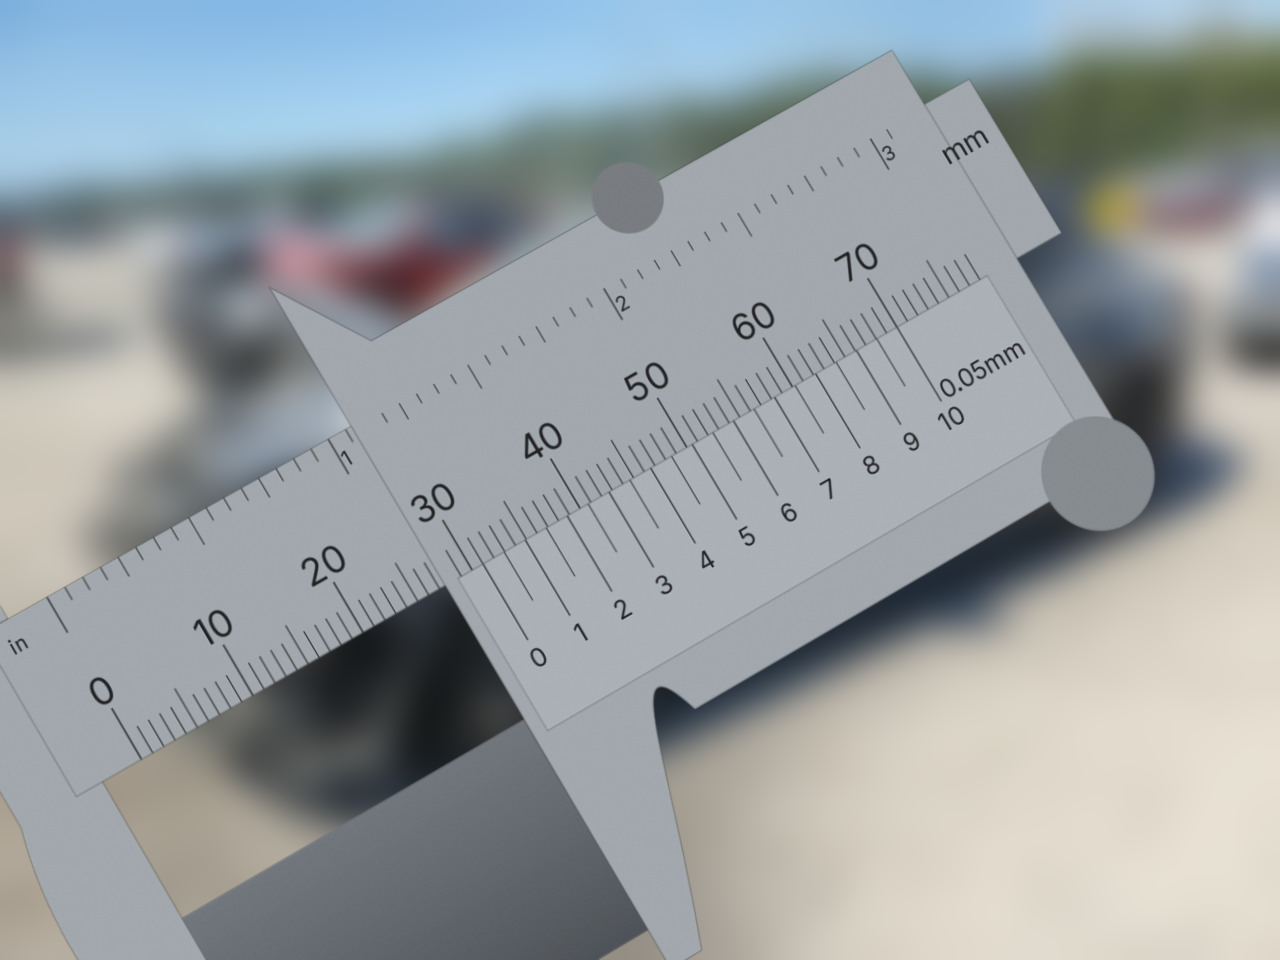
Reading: 31.0 mm
